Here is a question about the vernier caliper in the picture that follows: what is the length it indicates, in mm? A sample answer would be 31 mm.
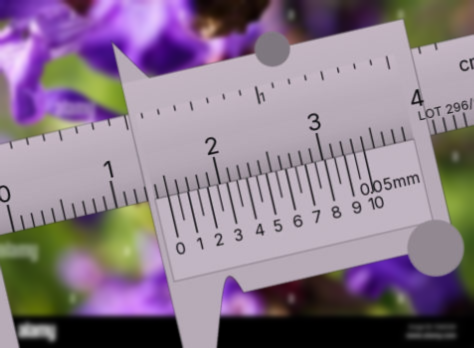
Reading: 15.0 mm
